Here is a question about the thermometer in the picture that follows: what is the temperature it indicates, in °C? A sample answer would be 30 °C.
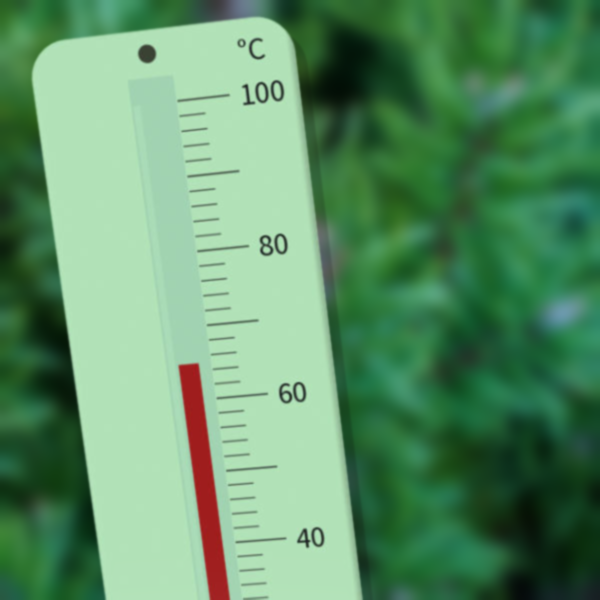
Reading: 65 °C
